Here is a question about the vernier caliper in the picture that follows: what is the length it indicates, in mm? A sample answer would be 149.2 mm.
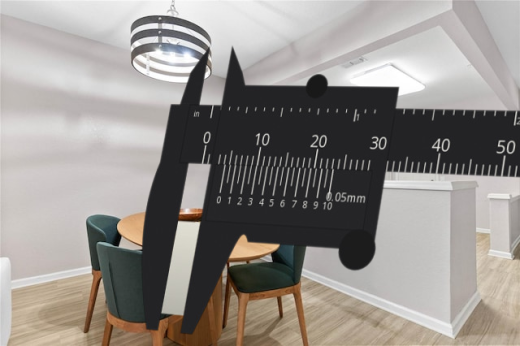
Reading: 4.2 mm
